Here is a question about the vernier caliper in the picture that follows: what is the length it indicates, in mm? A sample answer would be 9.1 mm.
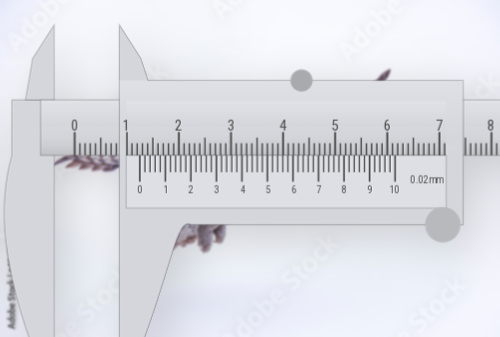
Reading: 12.5 mm
